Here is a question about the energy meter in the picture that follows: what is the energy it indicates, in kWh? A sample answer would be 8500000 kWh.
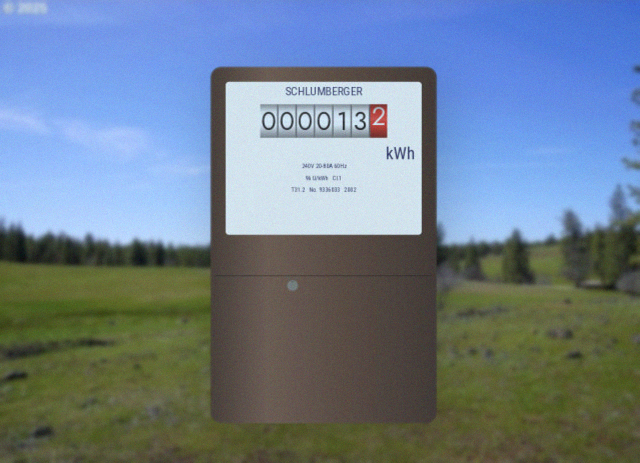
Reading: 13.2 kWh
